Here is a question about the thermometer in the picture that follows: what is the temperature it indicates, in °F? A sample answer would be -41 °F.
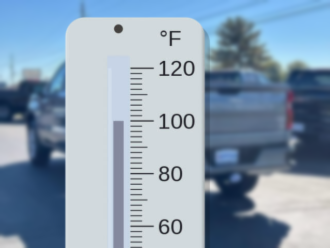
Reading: 100 °F
